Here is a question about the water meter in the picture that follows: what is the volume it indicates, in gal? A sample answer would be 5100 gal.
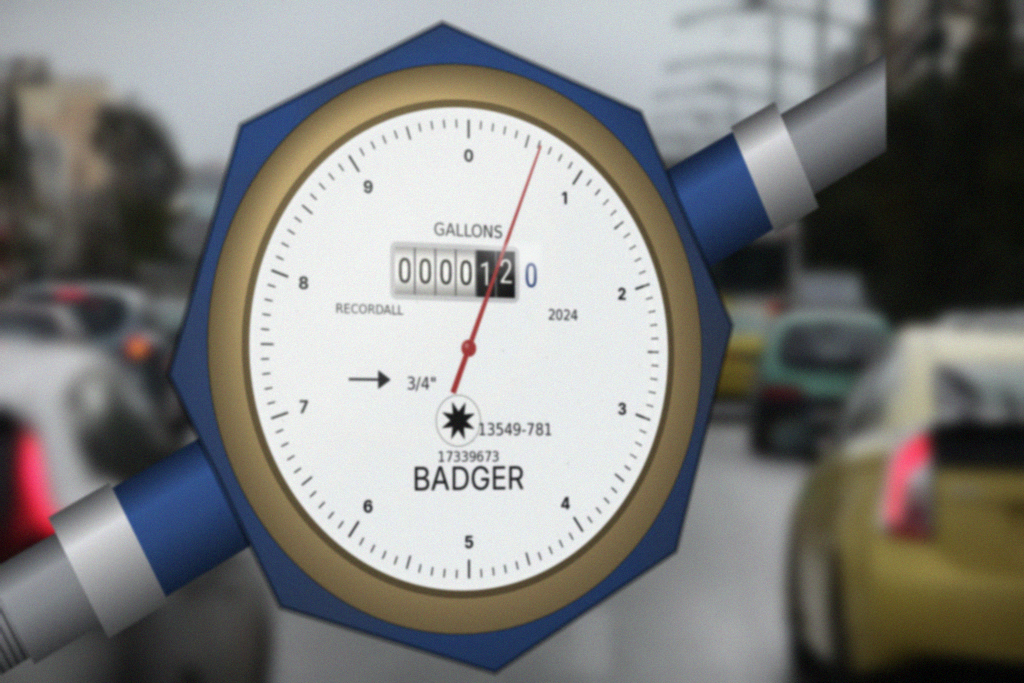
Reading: 120.6 gal
